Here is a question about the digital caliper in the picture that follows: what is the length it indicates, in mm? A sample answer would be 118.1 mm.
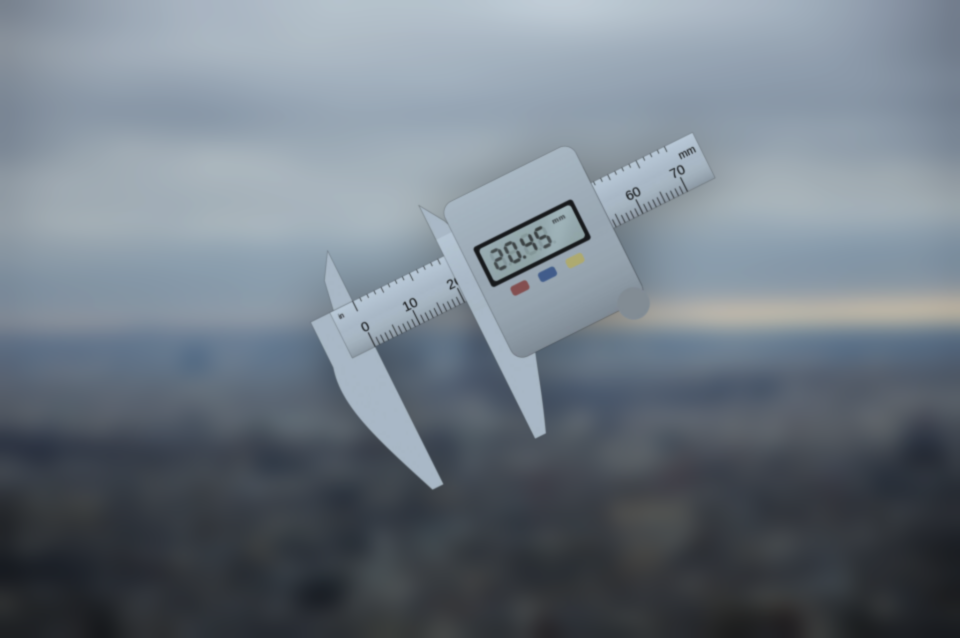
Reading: 20.45 mm
